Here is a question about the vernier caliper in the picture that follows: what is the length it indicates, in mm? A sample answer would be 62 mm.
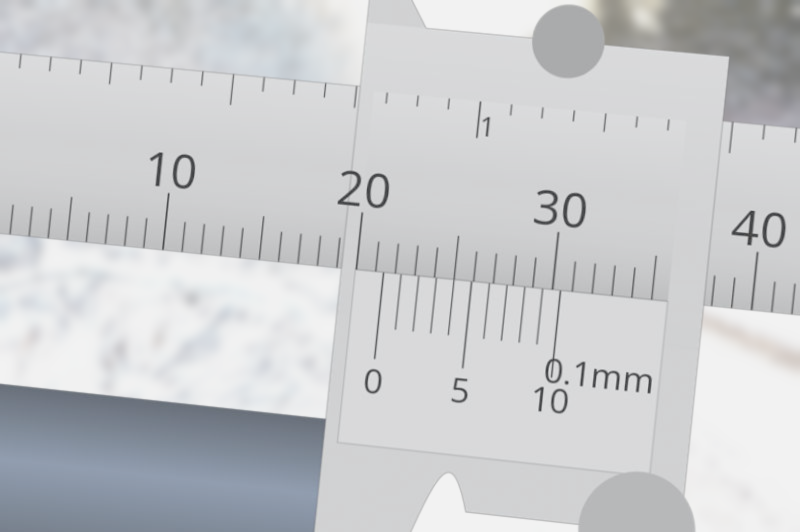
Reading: 21.4 mm
